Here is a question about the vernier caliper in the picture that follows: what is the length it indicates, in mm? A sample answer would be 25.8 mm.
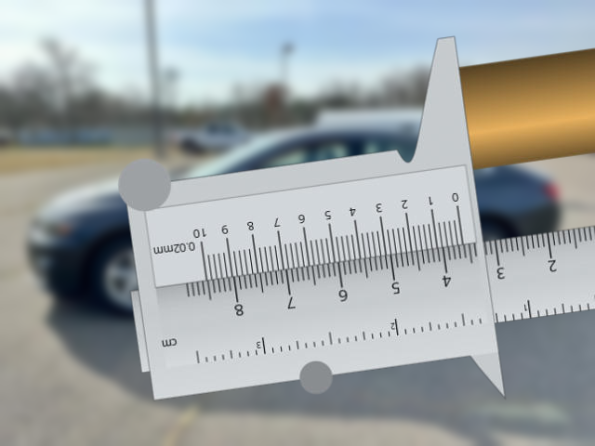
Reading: 36.2 mm
